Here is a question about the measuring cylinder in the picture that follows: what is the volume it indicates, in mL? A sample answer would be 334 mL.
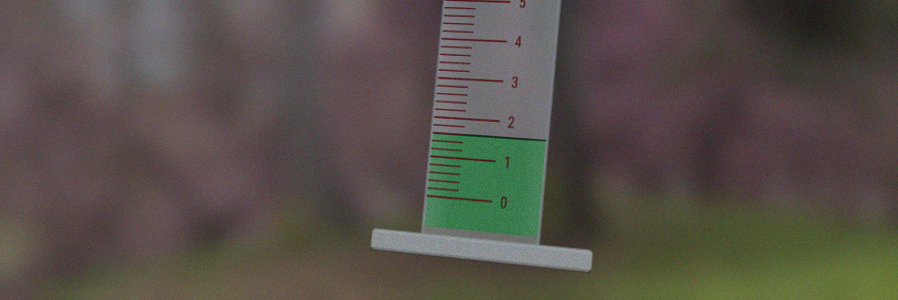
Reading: 1.6 mL
